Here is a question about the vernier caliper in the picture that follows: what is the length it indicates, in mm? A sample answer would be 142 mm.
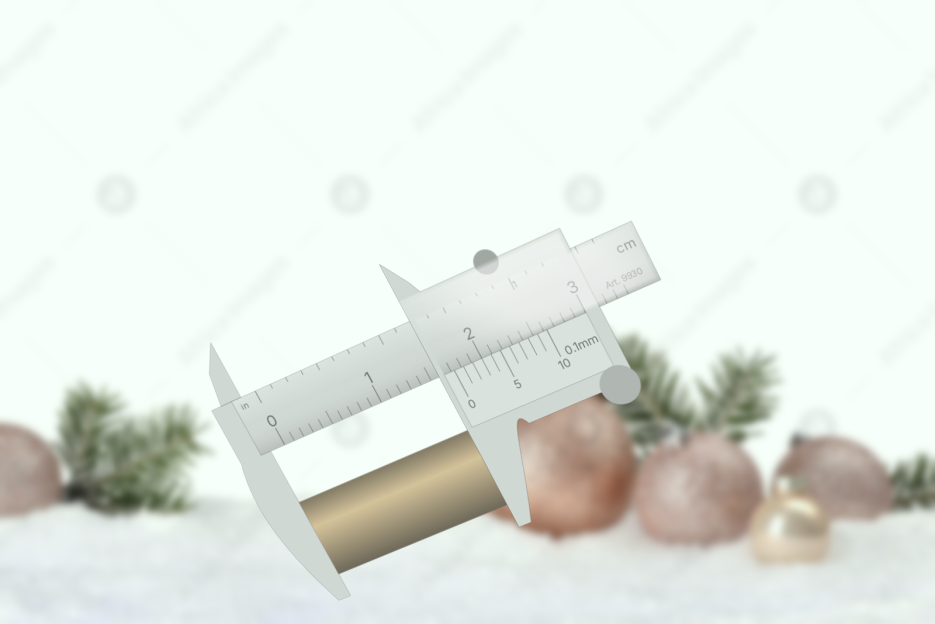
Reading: 17.3 mm
